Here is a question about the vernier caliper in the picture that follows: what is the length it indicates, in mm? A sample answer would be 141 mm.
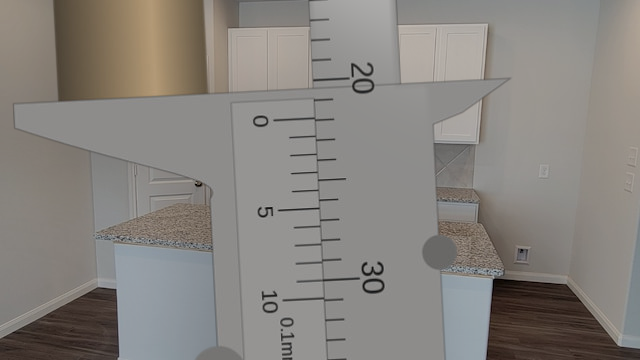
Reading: 21.9 mm
